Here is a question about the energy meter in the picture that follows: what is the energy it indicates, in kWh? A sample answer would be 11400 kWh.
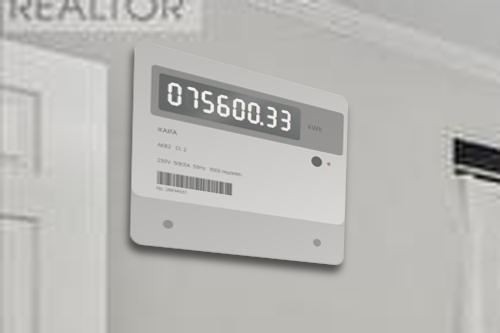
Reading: 75600.33 kWh
